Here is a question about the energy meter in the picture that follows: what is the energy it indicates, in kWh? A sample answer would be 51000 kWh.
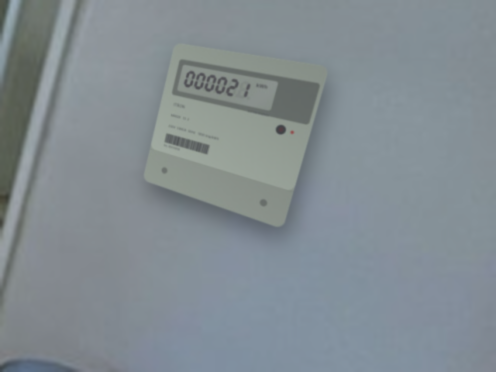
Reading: 21 kWh
